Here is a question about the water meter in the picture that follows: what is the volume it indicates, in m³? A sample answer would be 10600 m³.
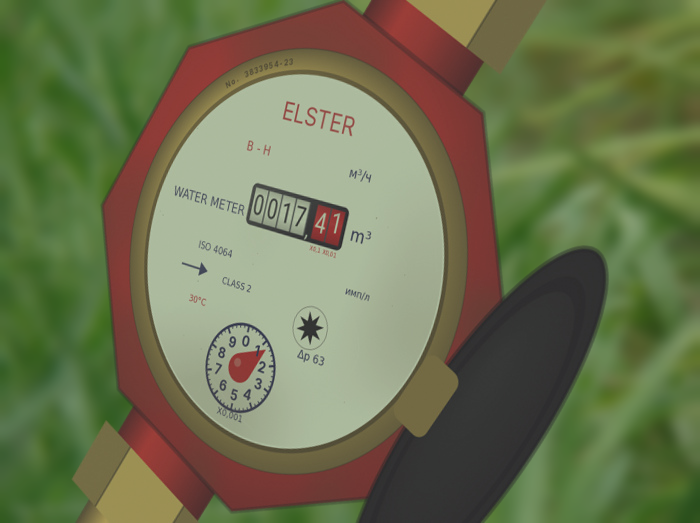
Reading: 17.411 m³
